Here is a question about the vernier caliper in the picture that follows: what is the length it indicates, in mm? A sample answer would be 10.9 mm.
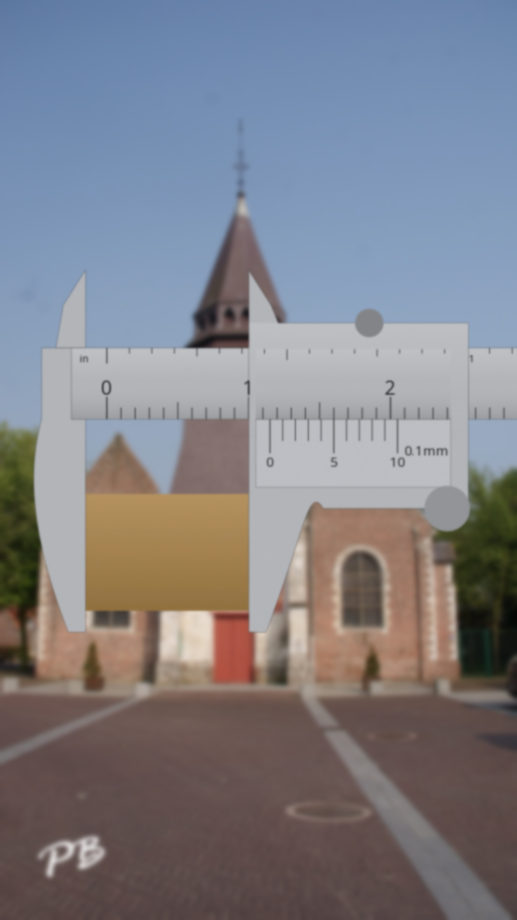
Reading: 11.5 mm
